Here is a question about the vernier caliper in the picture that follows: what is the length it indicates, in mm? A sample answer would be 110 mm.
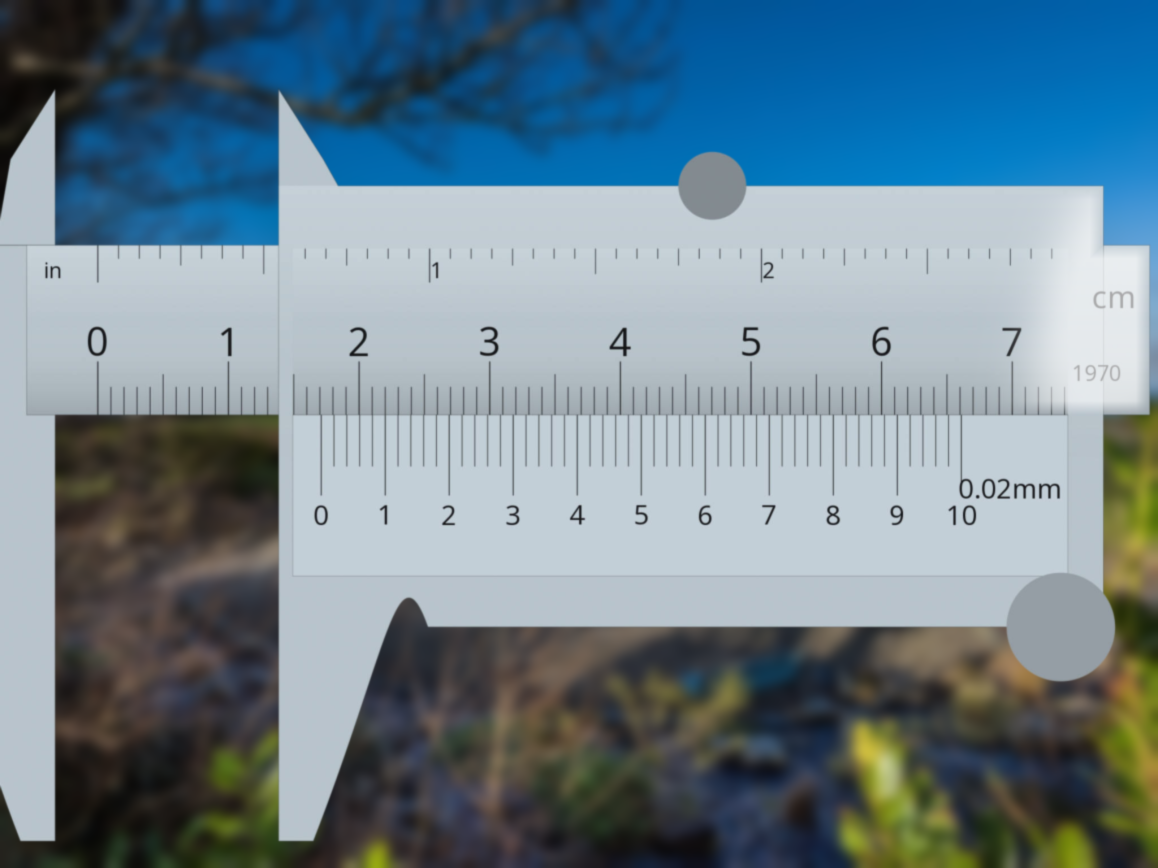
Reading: 17.1 mm
